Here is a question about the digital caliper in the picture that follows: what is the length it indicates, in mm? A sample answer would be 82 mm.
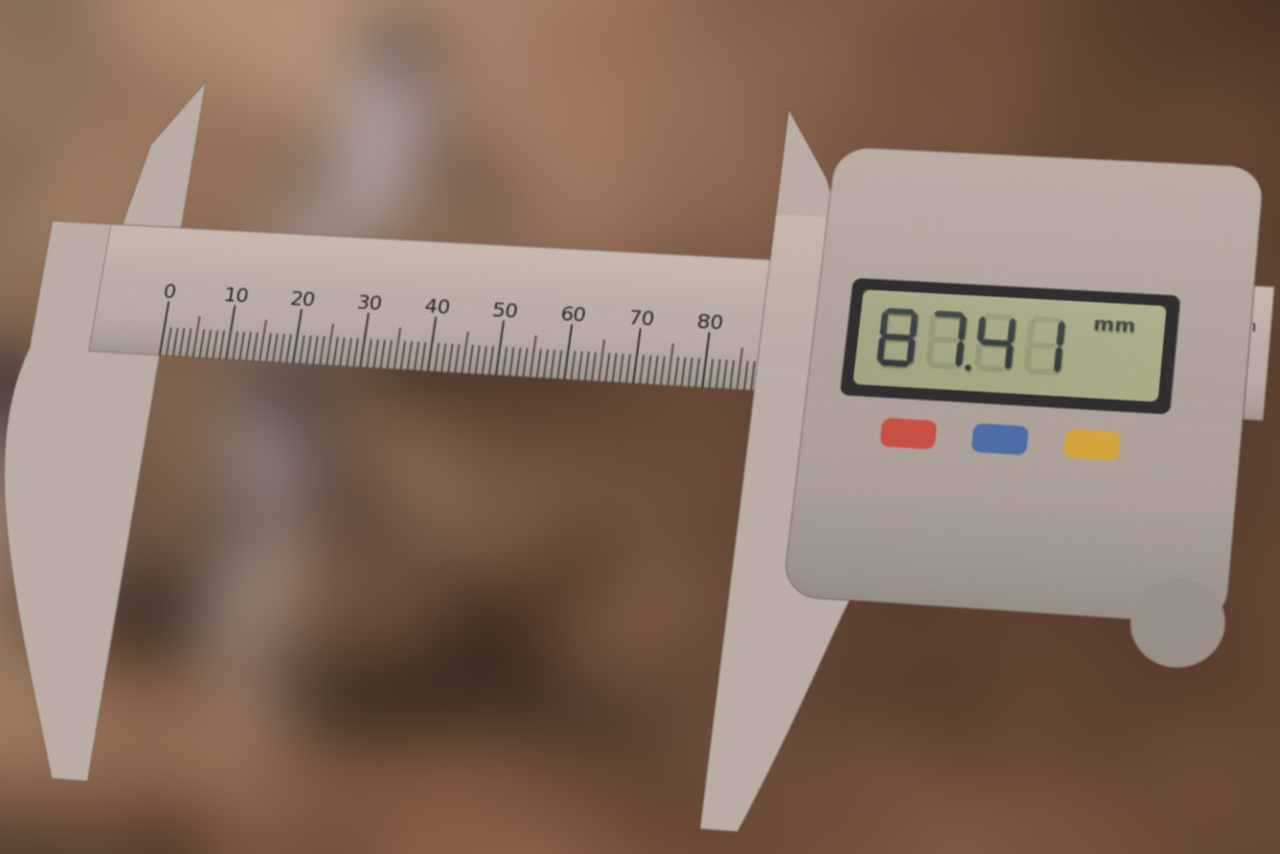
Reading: 87.41 mm
